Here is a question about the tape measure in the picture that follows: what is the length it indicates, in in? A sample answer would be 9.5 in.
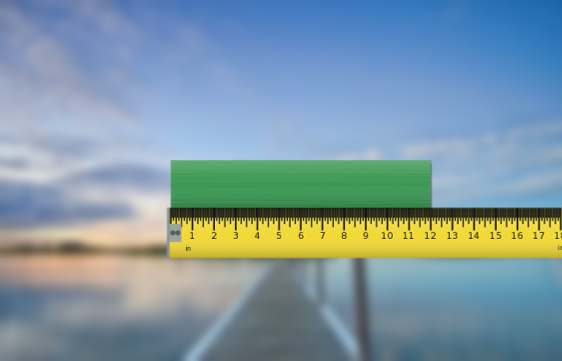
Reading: 12 in
